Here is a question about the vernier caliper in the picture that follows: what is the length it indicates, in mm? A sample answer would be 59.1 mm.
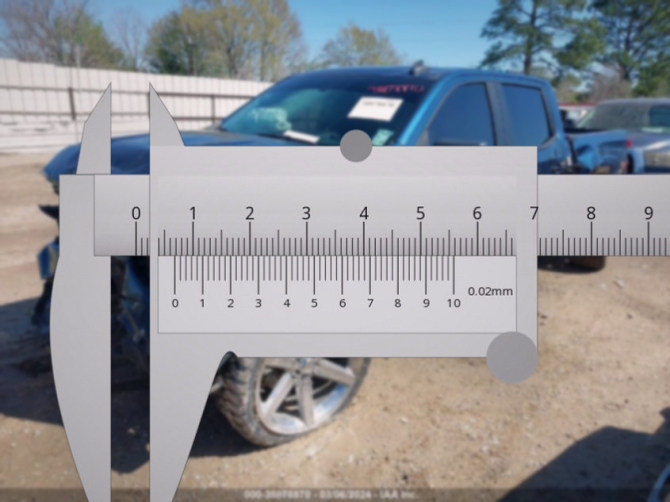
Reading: 6.8 mm
